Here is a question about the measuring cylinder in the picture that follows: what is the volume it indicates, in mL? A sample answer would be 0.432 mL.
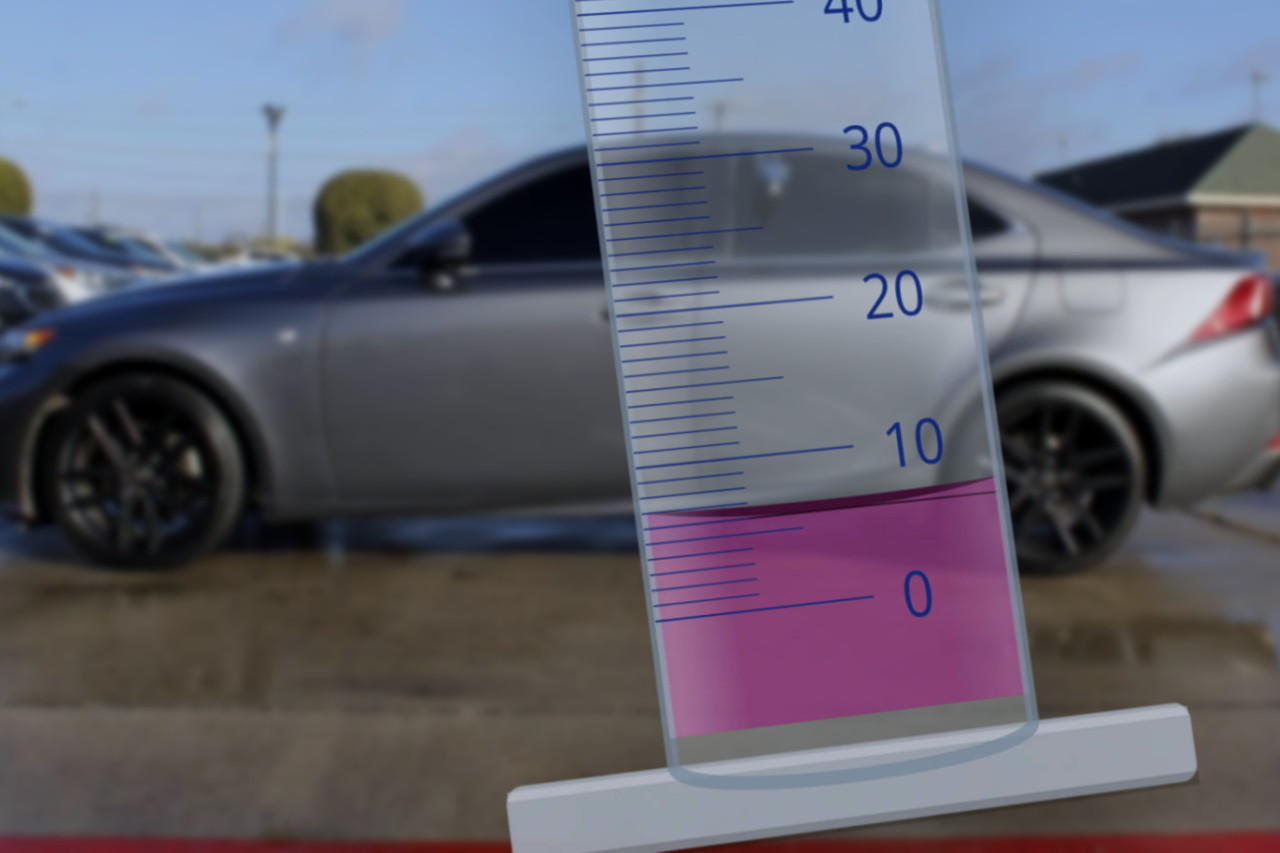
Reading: 6 mL
